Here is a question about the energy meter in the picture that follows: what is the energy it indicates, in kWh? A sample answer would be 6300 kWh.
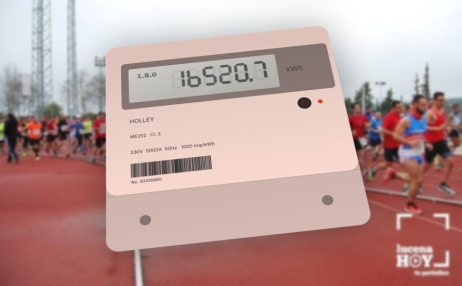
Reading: 16520.7 kWh
